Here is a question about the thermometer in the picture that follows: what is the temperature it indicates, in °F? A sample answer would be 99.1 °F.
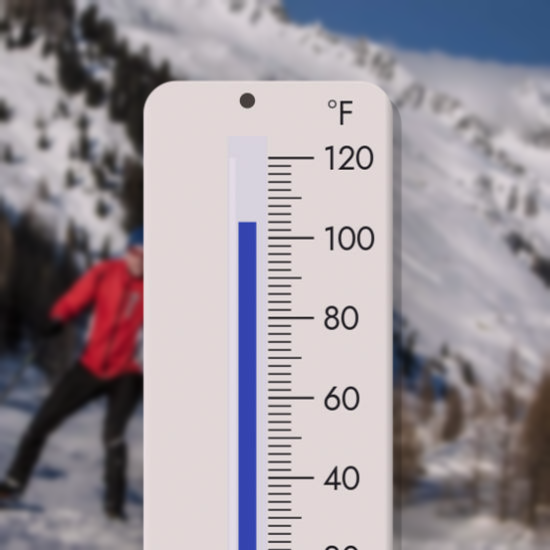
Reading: 104 °F
